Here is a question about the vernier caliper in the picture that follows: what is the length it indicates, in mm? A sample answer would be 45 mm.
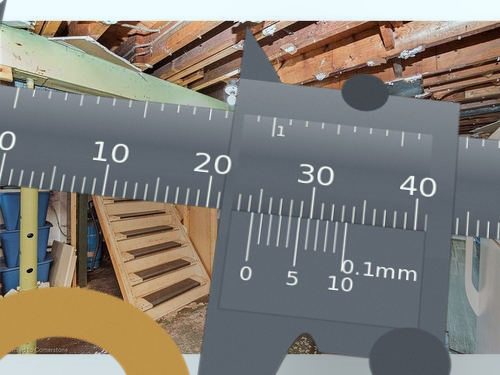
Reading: 24.4 mm
